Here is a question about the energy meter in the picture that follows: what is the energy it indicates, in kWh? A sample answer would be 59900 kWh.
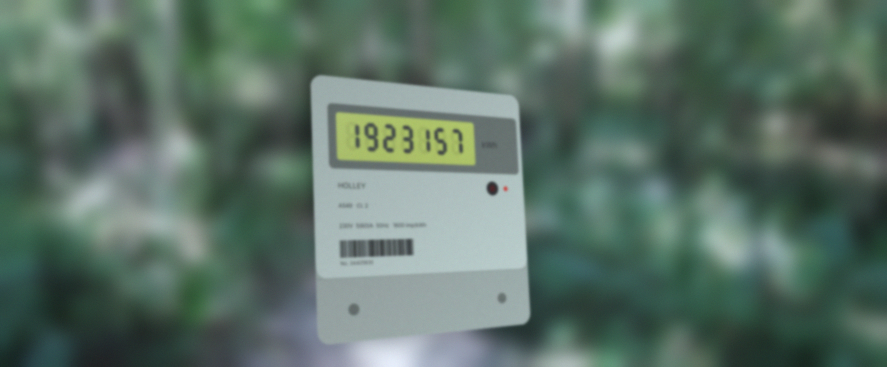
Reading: 1923157 kWh
